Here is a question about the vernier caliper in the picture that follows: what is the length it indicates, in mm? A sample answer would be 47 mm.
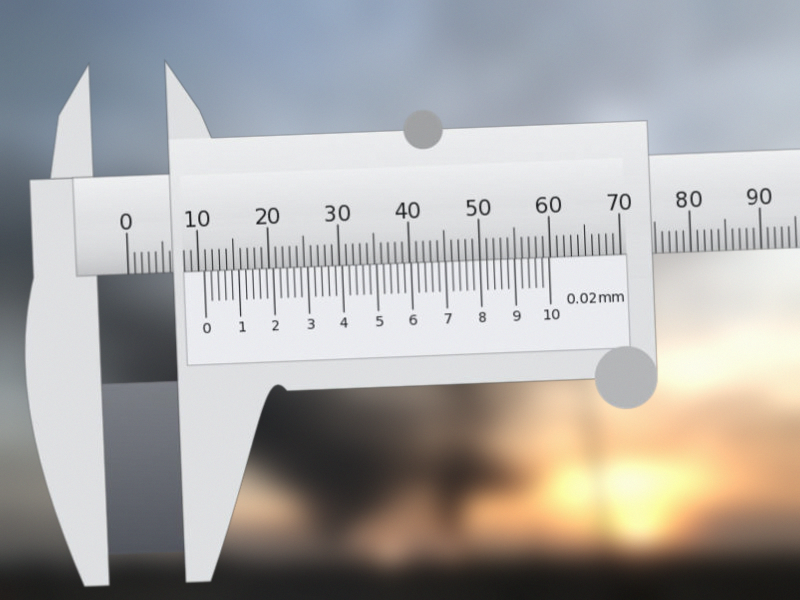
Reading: 10.8 mm
